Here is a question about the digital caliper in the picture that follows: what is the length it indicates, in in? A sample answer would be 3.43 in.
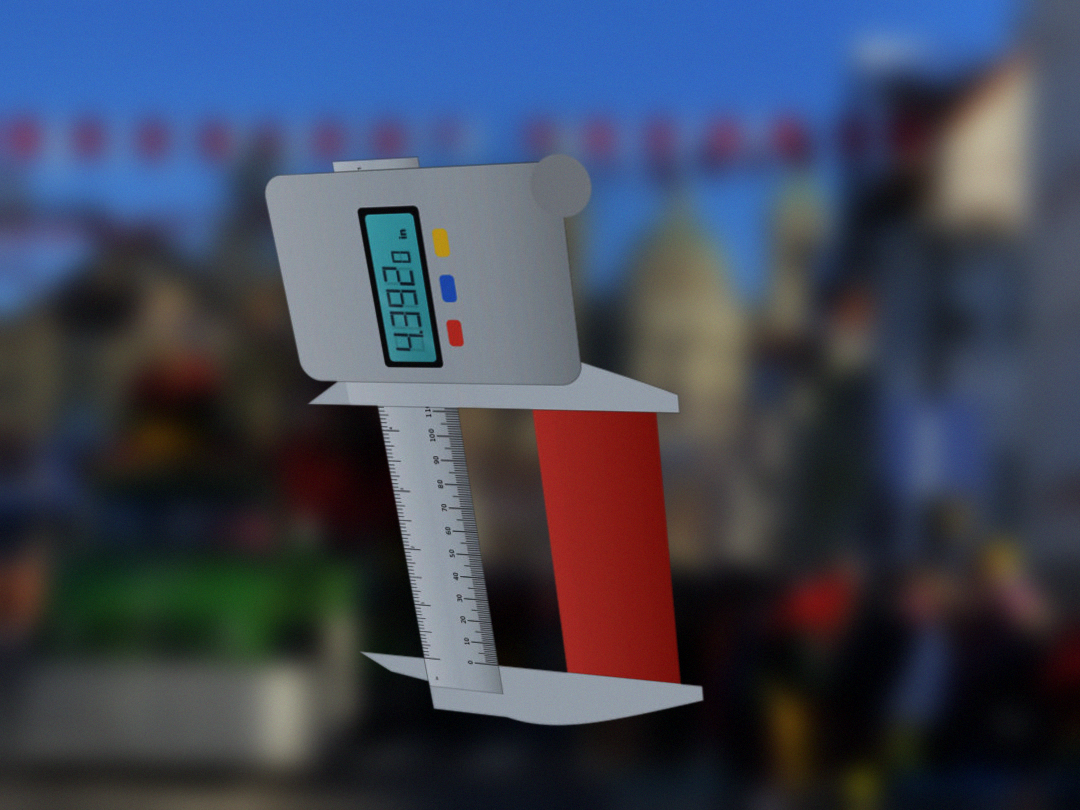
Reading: 4.3920 in
